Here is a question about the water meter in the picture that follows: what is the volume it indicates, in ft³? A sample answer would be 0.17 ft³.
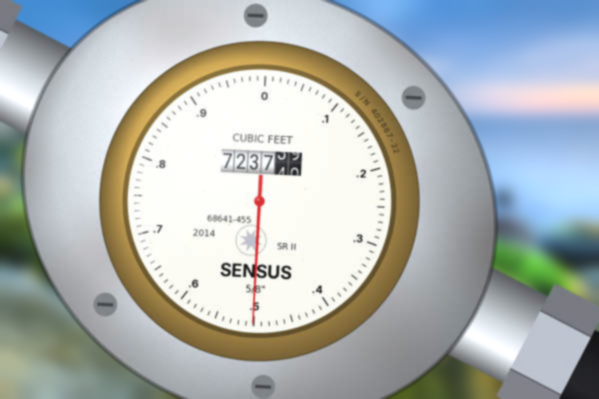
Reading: 723739.50 ft³
